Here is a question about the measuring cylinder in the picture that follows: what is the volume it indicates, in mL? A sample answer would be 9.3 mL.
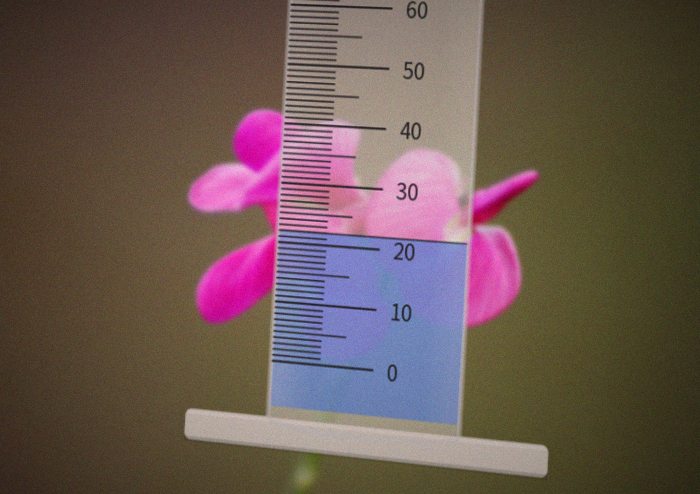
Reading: 22 mL
